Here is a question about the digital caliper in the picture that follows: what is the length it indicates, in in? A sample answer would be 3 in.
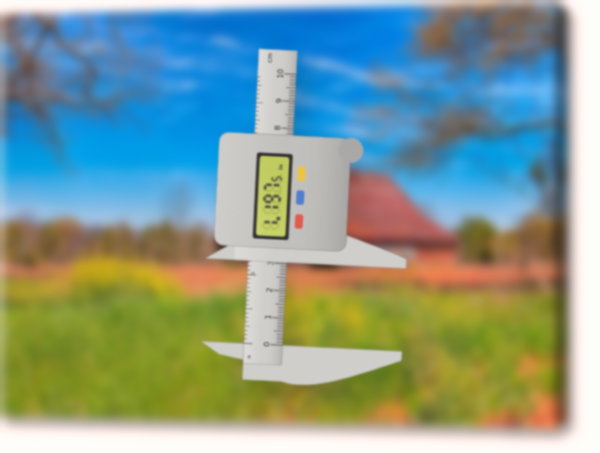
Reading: 1.1975 in
